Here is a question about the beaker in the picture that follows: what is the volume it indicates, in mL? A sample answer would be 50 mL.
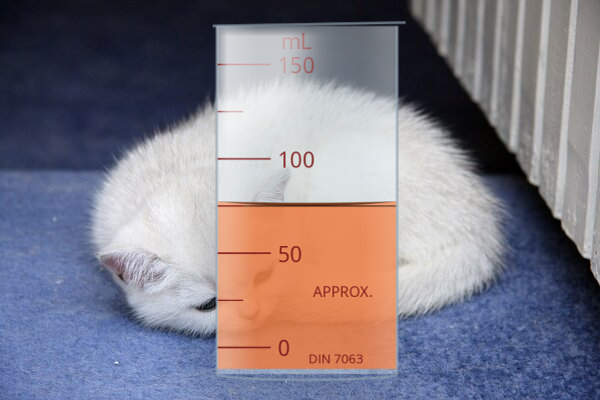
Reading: 75 mL
